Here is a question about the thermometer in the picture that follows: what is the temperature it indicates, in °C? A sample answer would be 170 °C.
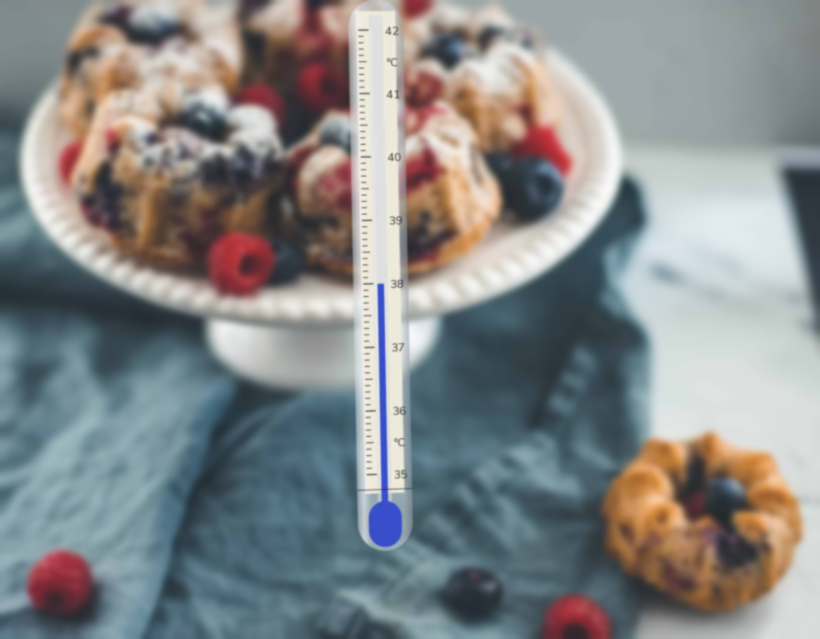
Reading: 38 °C
